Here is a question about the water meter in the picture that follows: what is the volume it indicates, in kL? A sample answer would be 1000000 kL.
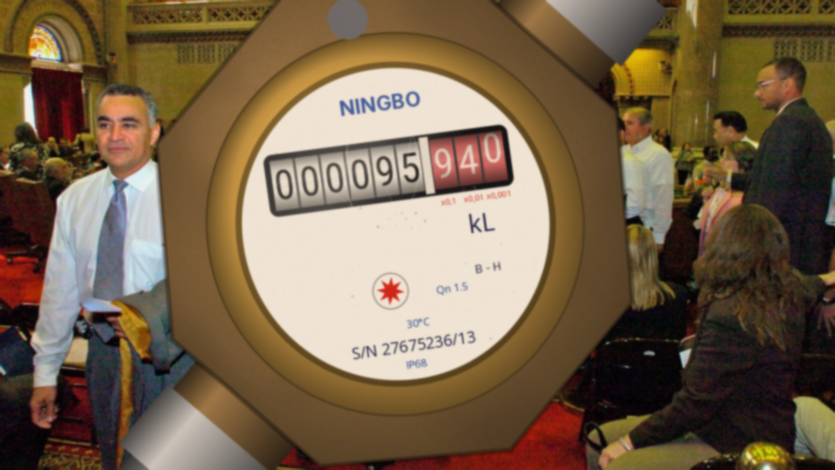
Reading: 95.940 kL
